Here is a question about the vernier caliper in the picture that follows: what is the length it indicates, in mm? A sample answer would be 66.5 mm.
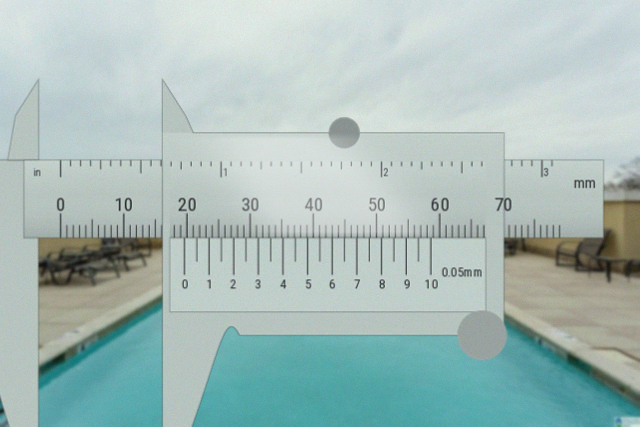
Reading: 19.6 mm
